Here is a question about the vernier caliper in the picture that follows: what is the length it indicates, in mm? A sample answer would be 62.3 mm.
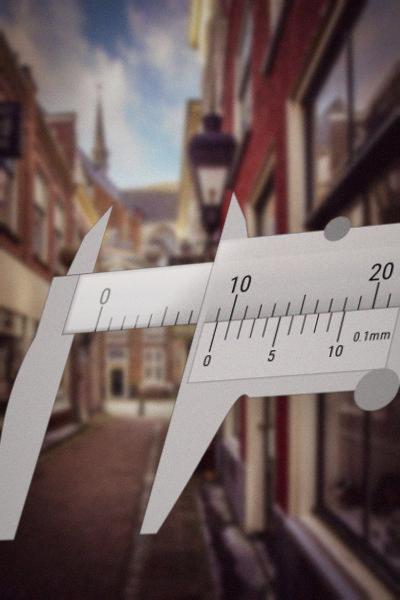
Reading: 9.1 mm
